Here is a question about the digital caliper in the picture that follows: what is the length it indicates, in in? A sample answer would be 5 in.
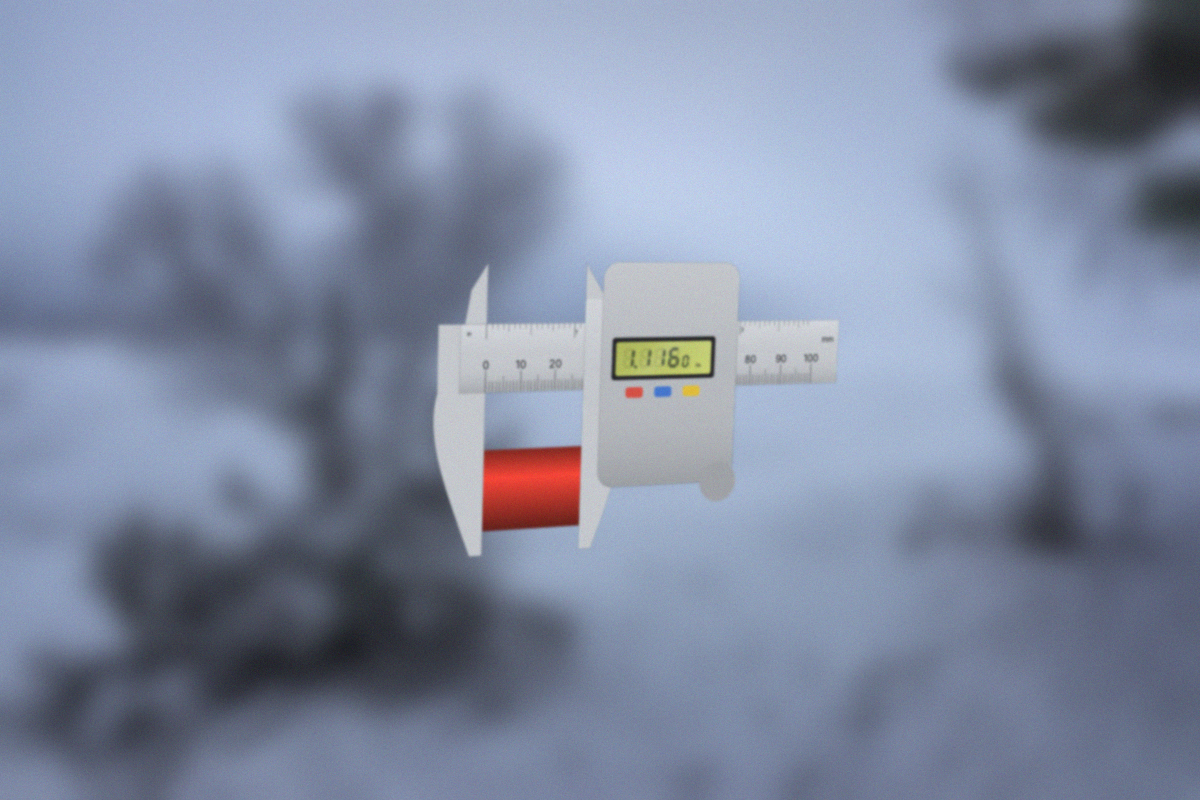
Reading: 1.1160 in
